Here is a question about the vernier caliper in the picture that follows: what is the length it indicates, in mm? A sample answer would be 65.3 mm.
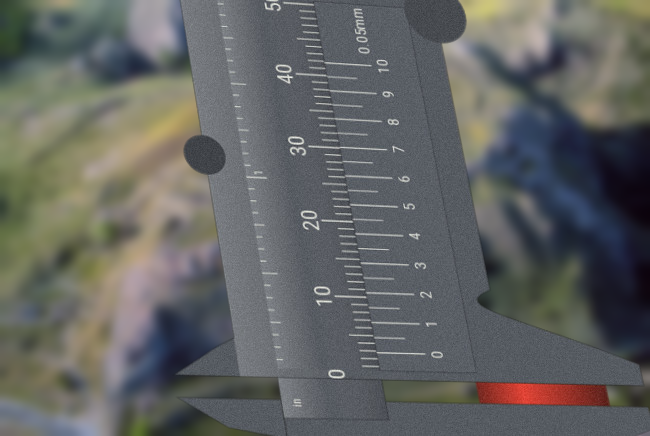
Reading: 2.8 mm
